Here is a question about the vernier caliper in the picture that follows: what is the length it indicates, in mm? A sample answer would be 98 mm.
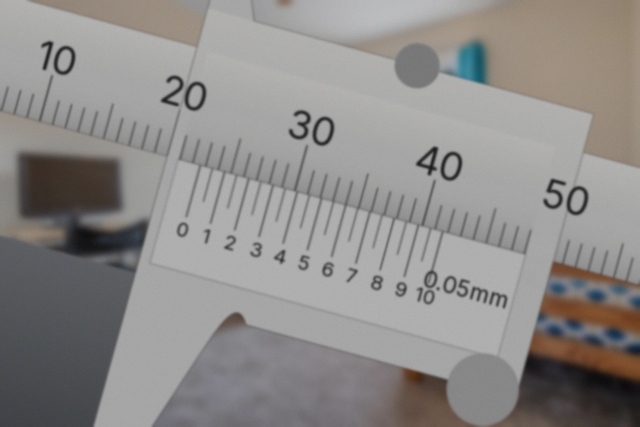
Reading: 22.6 mm
